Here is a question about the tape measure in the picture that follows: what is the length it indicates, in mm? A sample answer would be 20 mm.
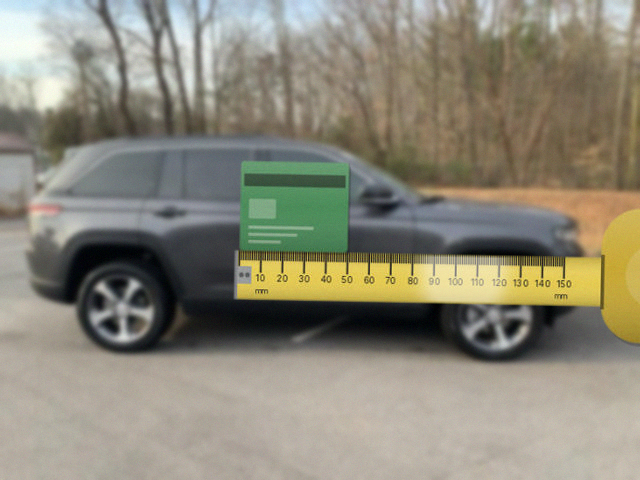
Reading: 50 mm
